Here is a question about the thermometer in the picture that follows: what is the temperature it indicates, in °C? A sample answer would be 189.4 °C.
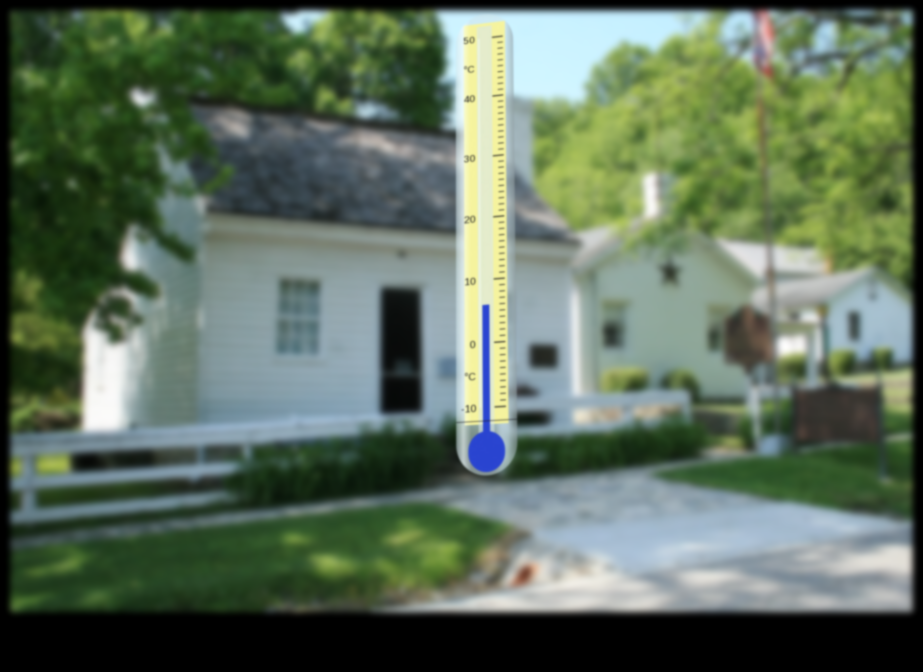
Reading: 6 °C
